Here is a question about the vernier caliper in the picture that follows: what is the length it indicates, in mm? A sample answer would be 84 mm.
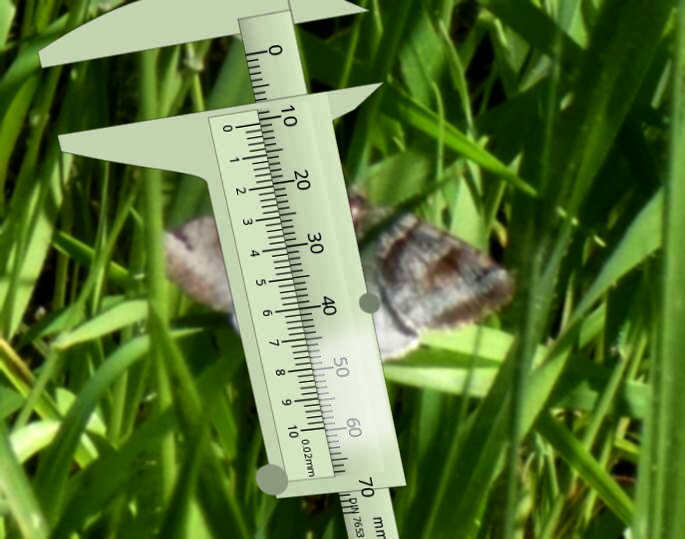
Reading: 10.6 mm
